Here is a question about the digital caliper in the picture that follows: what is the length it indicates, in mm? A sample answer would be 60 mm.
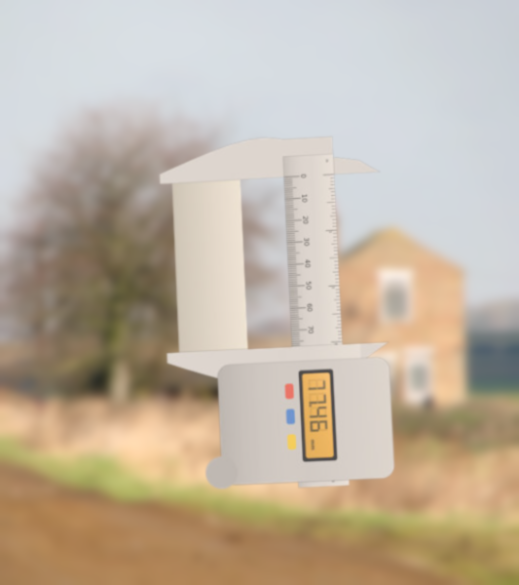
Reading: 77.46 mm
